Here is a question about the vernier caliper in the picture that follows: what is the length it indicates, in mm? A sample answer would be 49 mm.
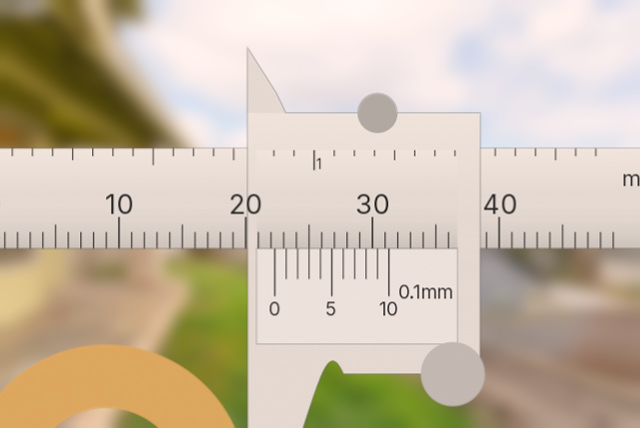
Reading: 22.3 mm
